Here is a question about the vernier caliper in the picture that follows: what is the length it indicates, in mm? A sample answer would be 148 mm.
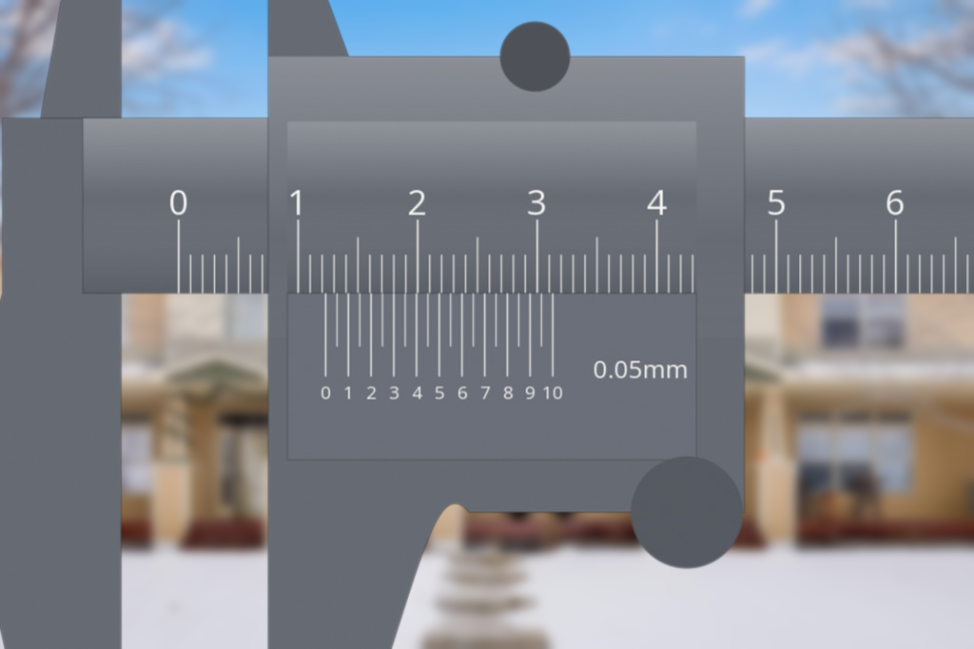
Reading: 12.3 mm
